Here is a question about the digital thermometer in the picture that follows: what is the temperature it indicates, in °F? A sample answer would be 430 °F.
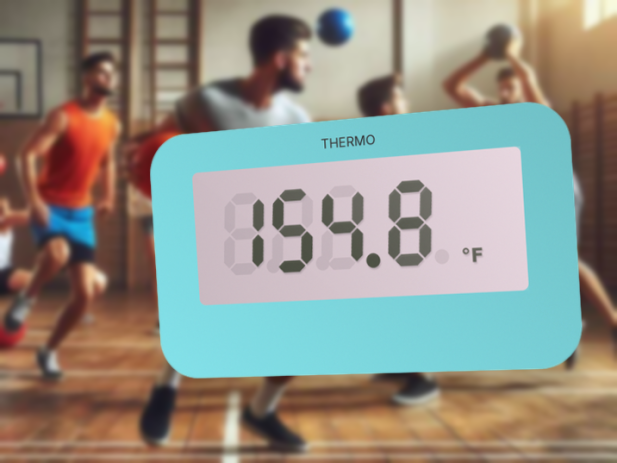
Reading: 154.8 °F
